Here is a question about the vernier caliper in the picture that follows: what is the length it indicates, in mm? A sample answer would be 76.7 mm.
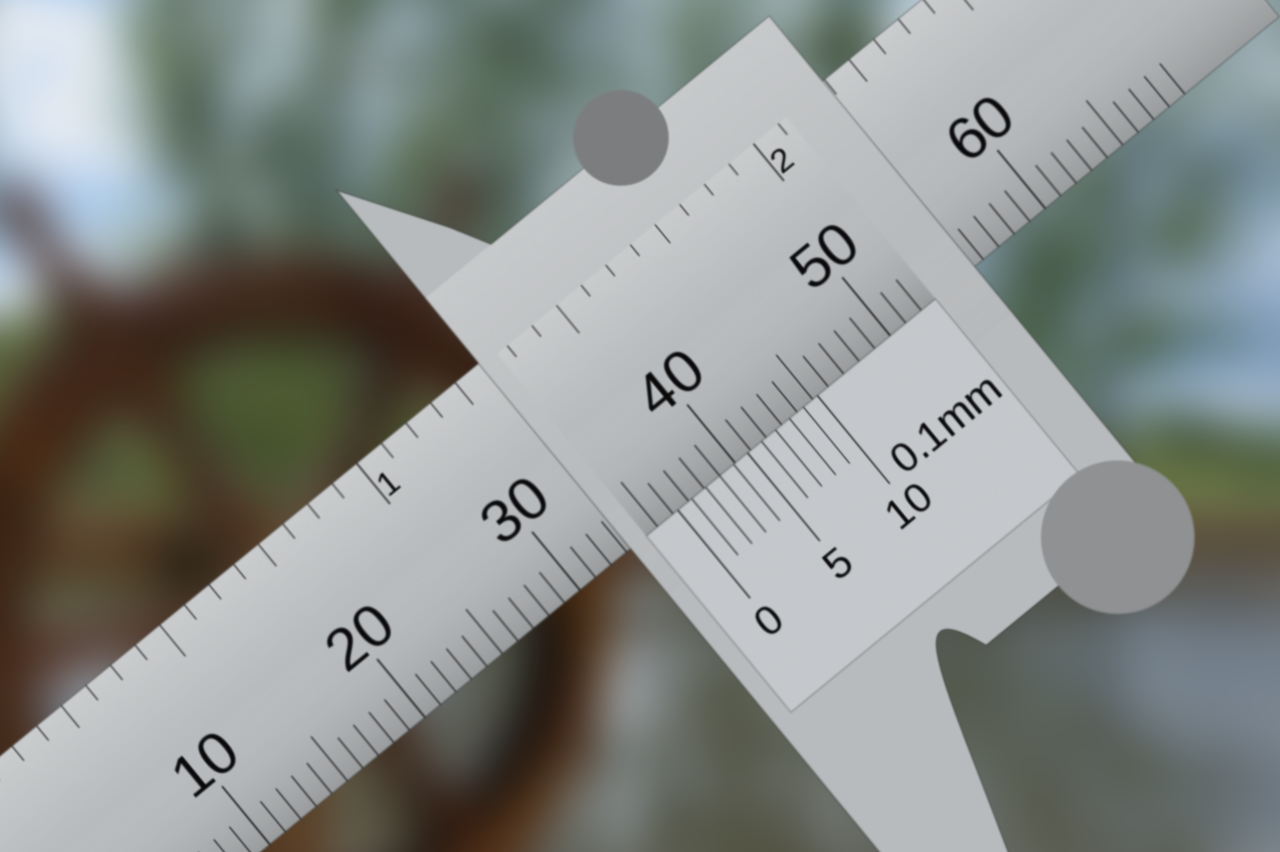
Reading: 36.3 mm
